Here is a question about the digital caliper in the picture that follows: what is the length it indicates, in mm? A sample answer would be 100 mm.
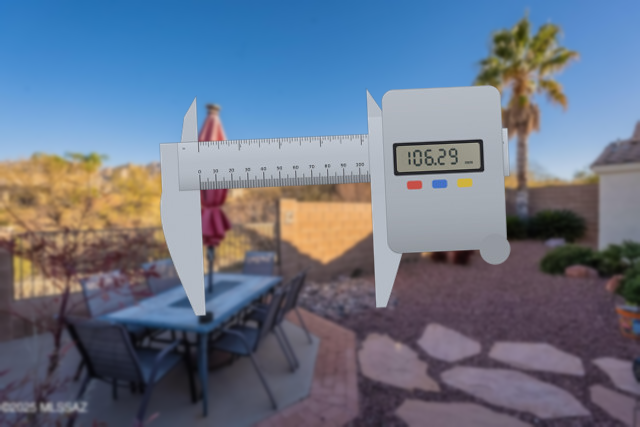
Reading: 106.29 mm
